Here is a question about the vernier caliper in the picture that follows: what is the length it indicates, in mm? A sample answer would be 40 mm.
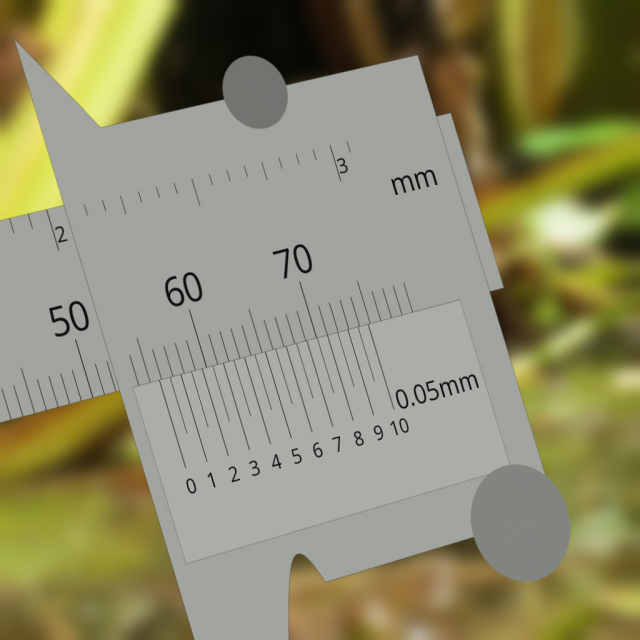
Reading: 55.8 mm
